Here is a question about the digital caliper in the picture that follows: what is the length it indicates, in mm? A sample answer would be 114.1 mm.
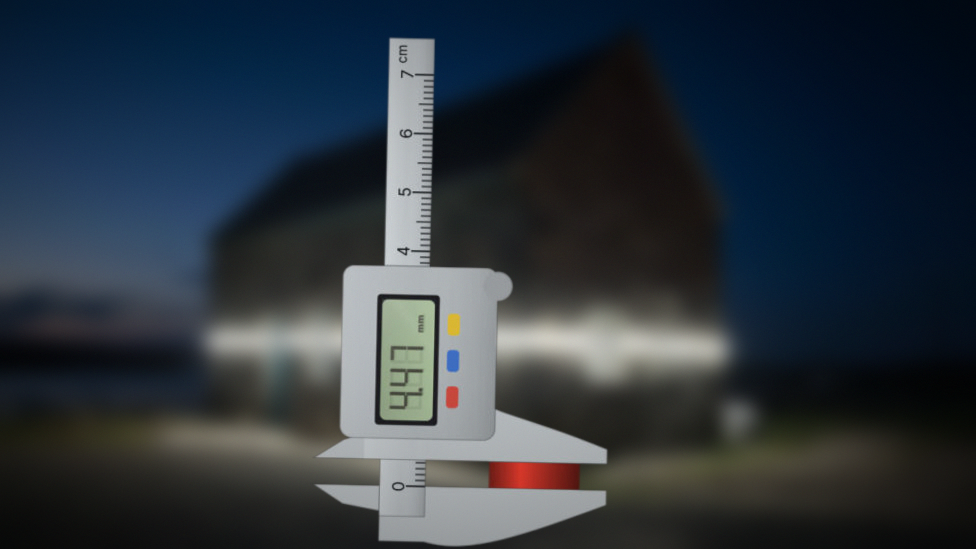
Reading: 4.47 mm
